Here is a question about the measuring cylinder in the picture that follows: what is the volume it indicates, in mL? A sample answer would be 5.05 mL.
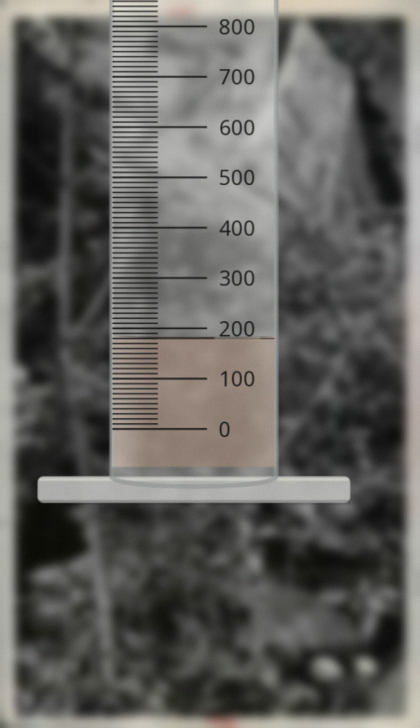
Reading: 180 mL
